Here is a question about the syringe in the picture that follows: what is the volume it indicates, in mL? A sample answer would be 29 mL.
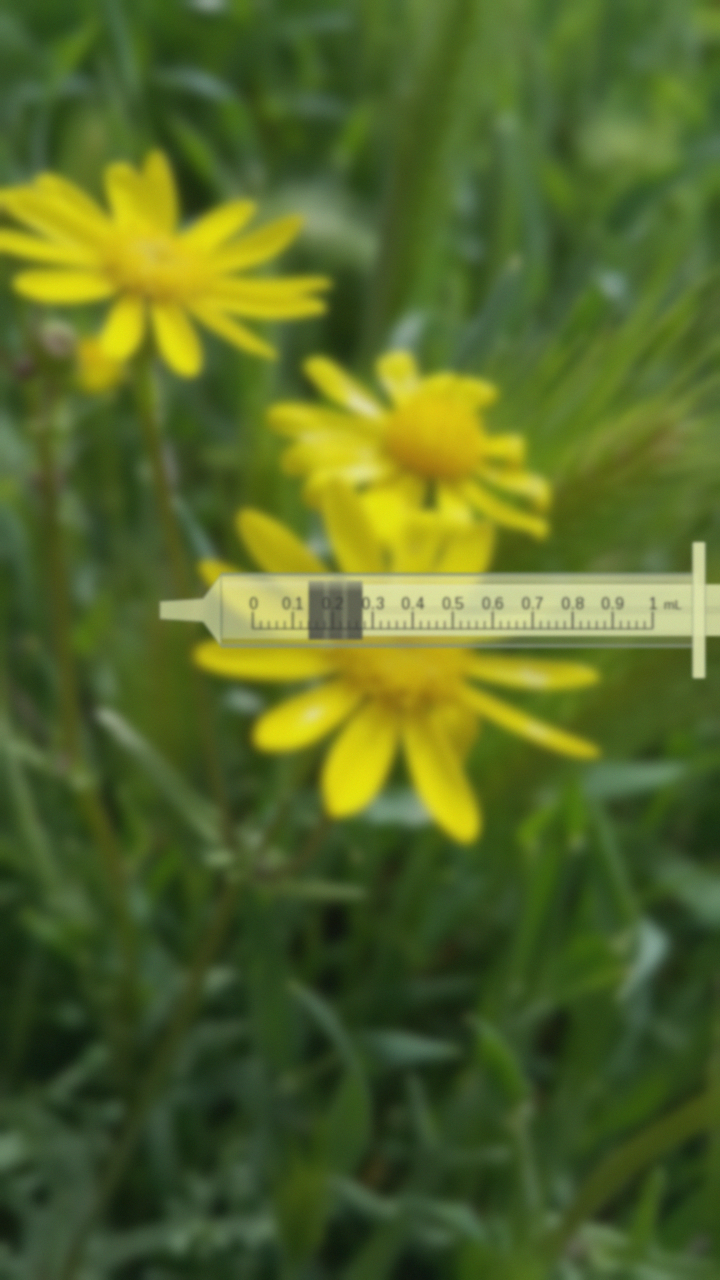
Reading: 0.14 mL
